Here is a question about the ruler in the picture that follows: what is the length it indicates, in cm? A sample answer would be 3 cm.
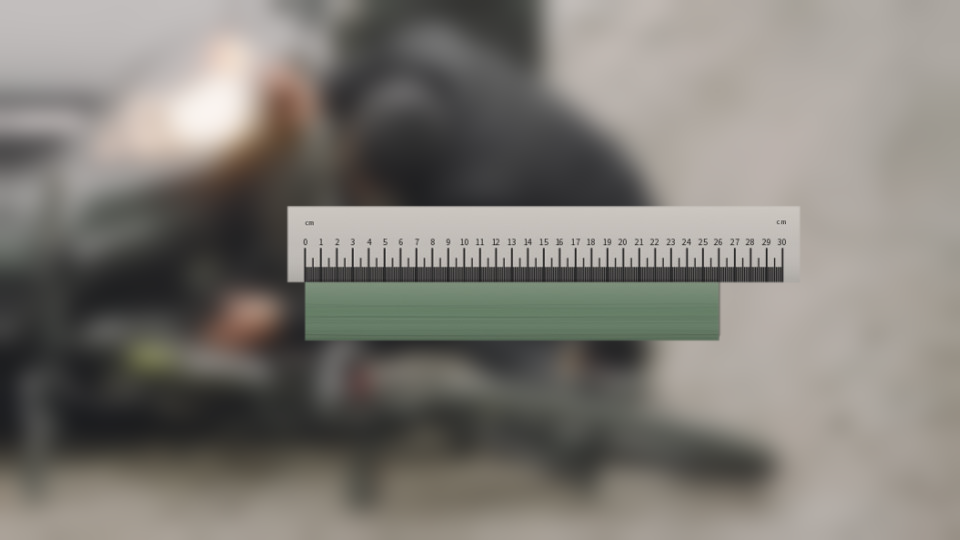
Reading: 26 cm
